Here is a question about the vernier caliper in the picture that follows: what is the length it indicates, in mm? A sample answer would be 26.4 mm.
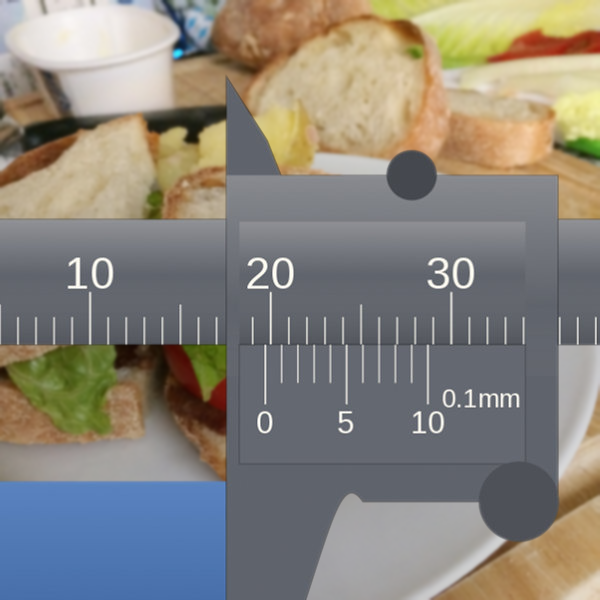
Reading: 19.7 mm
